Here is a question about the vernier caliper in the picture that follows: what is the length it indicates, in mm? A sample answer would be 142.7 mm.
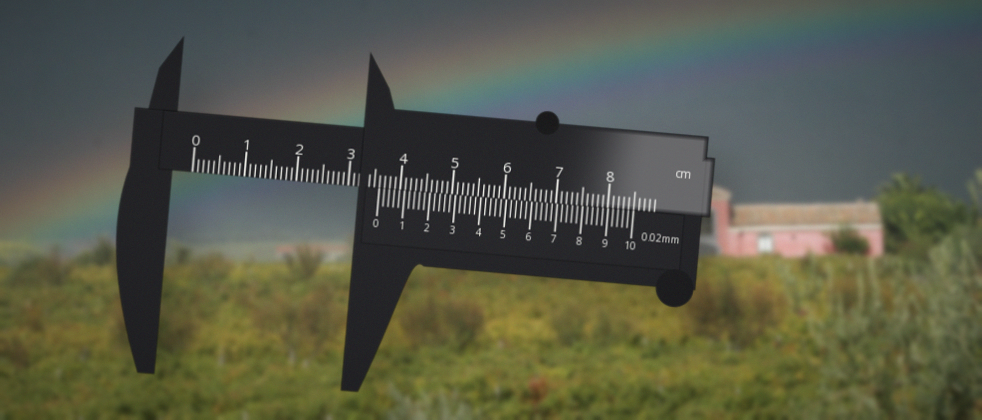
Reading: 36.0 mm
